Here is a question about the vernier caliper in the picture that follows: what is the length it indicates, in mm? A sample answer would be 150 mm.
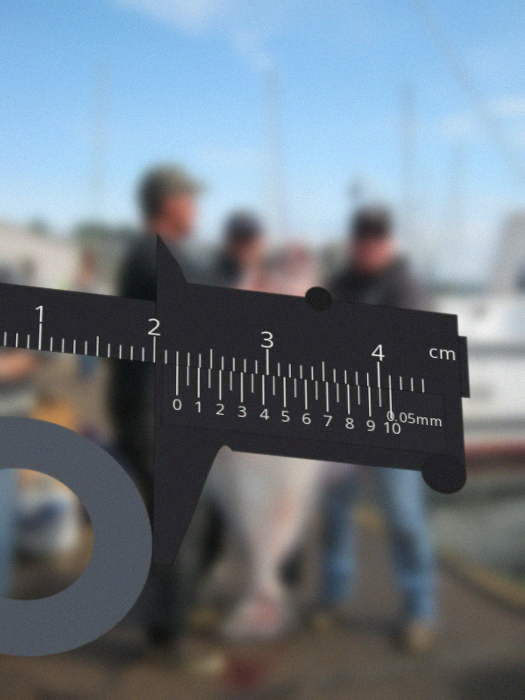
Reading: 22.0 mm
